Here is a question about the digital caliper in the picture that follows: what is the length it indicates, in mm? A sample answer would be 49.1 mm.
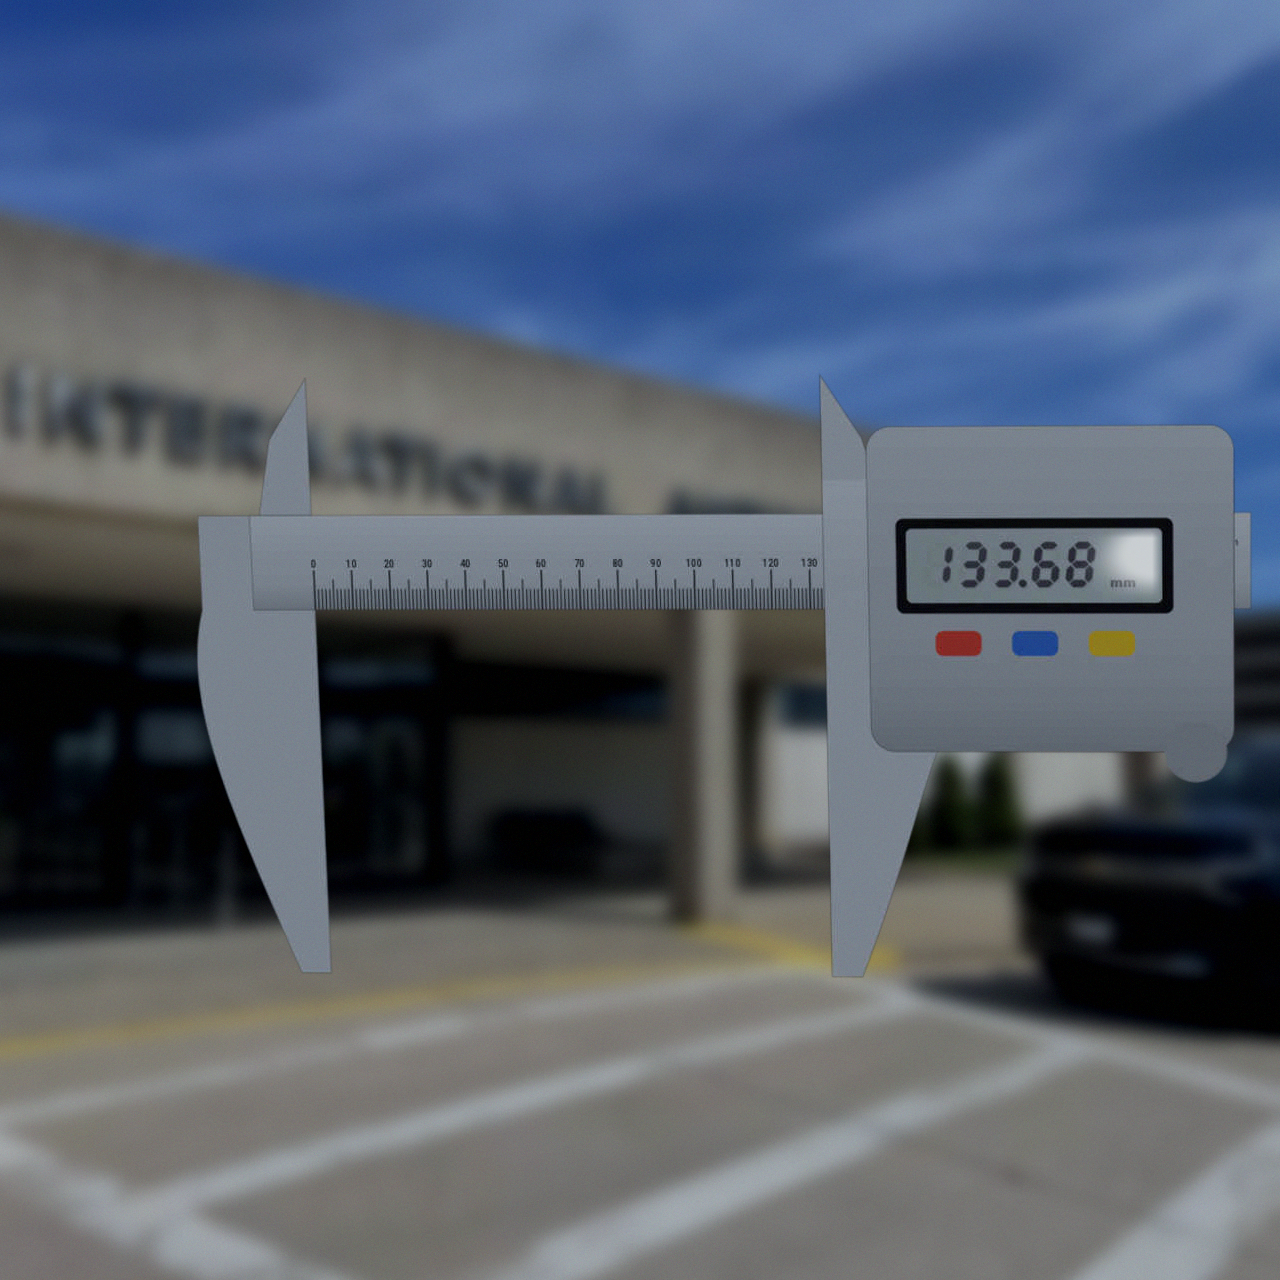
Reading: 133.68 mm
